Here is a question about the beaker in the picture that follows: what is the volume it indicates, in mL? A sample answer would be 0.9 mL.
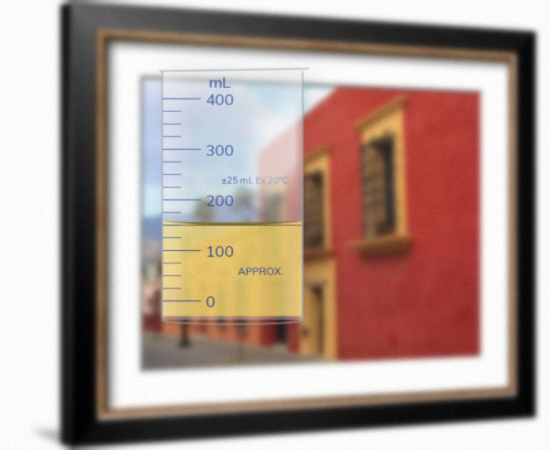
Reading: 150 mL
